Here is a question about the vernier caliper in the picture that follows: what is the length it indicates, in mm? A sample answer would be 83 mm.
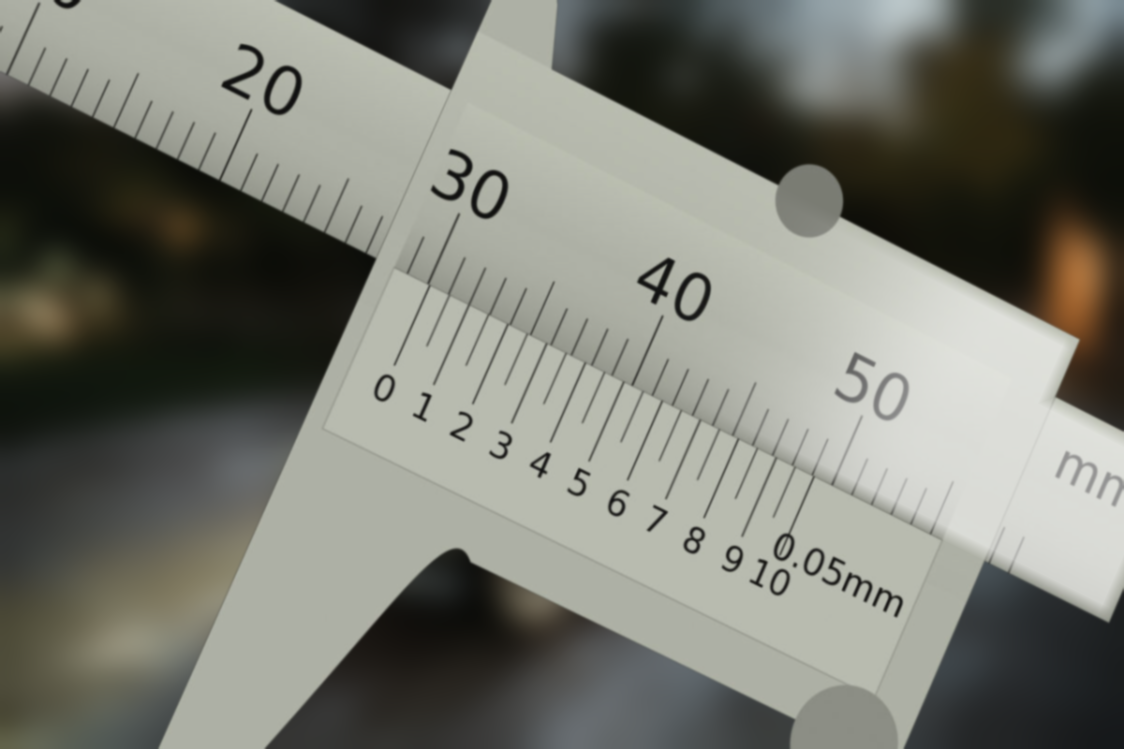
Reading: 30.1 mm
